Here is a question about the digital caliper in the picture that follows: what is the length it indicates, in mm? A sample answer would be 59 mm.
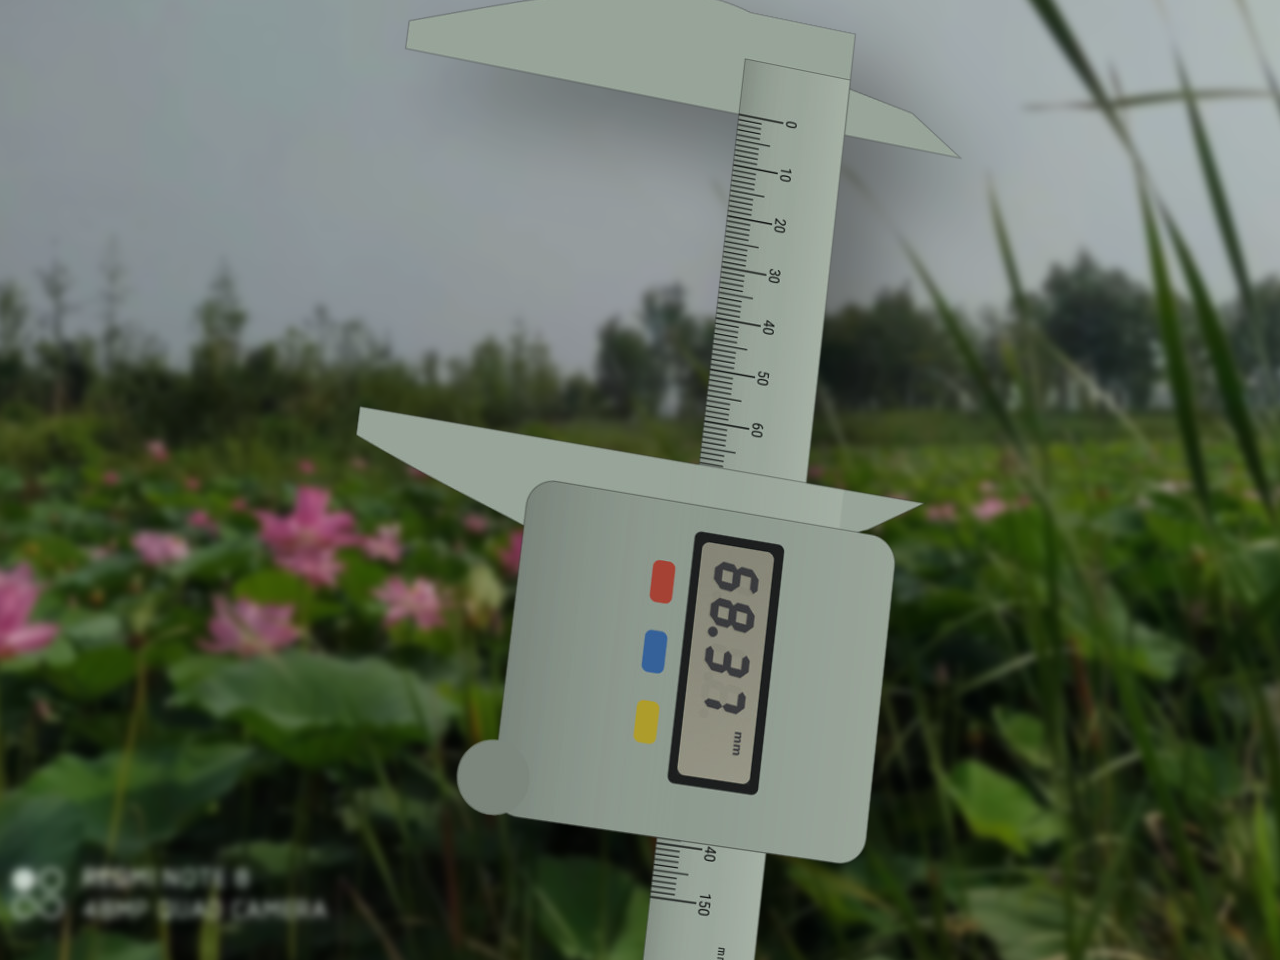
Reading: 68.37 mm
